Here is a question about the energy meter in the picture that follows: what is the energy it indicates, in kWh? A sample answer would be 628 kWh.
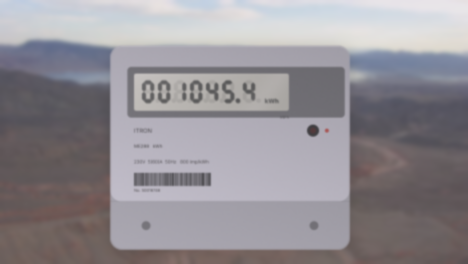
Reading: 1045.4 kWh
